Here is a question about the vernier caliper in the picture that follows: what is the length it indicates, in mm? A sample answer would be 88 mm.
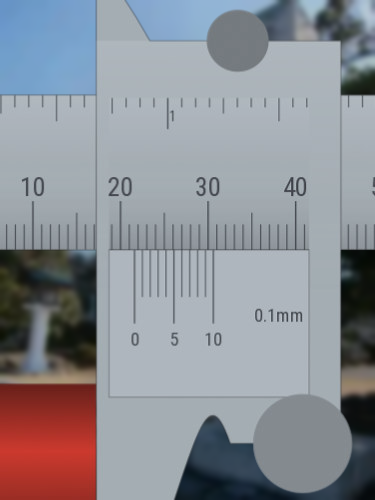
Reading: 21.6 mm
